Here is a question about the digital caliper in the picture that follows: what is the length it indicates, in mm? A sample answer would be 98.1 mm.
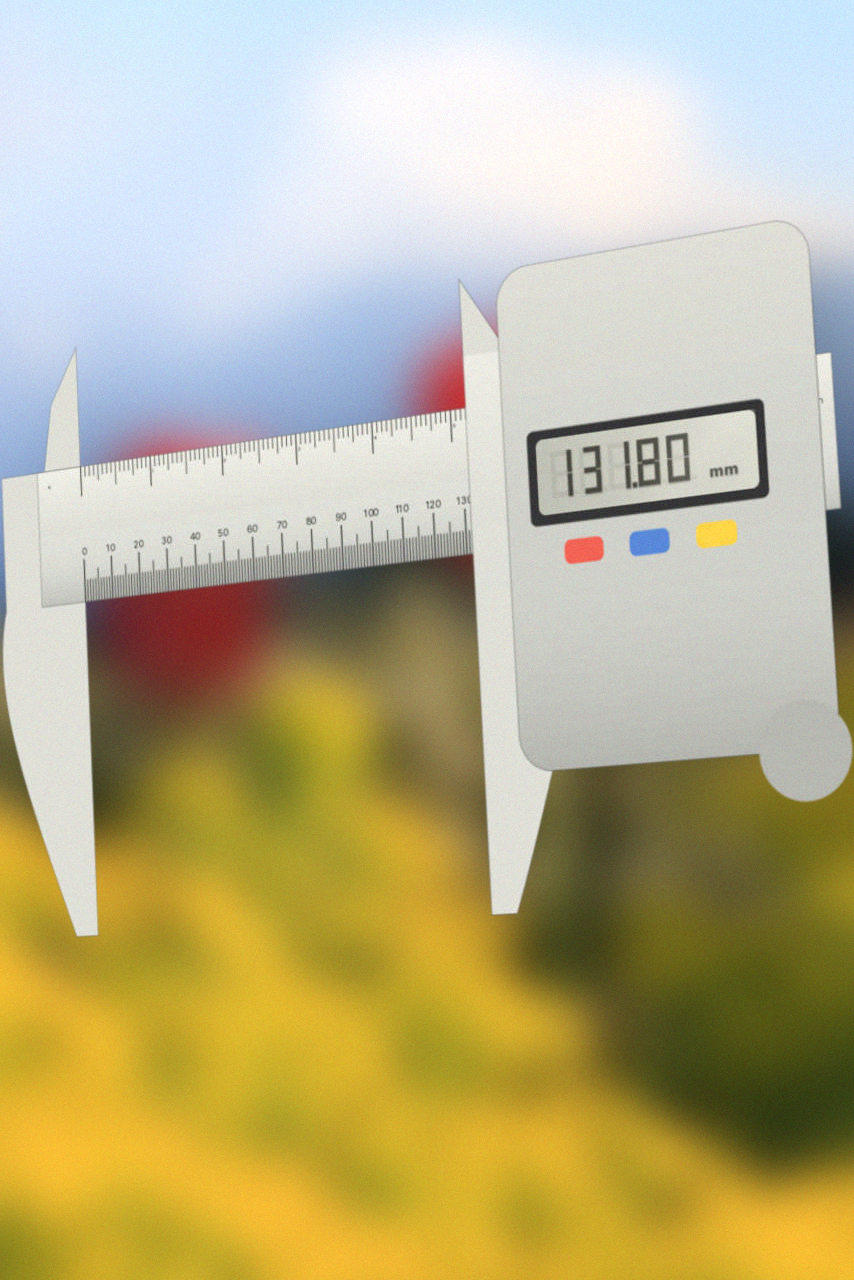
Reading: 131.80 mm
